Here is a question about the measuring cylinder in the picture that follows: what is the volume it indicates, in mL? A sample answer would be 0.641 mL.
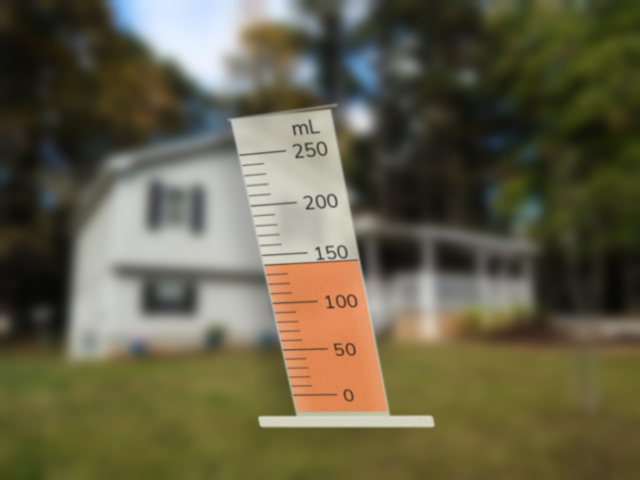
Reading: 140 mL
